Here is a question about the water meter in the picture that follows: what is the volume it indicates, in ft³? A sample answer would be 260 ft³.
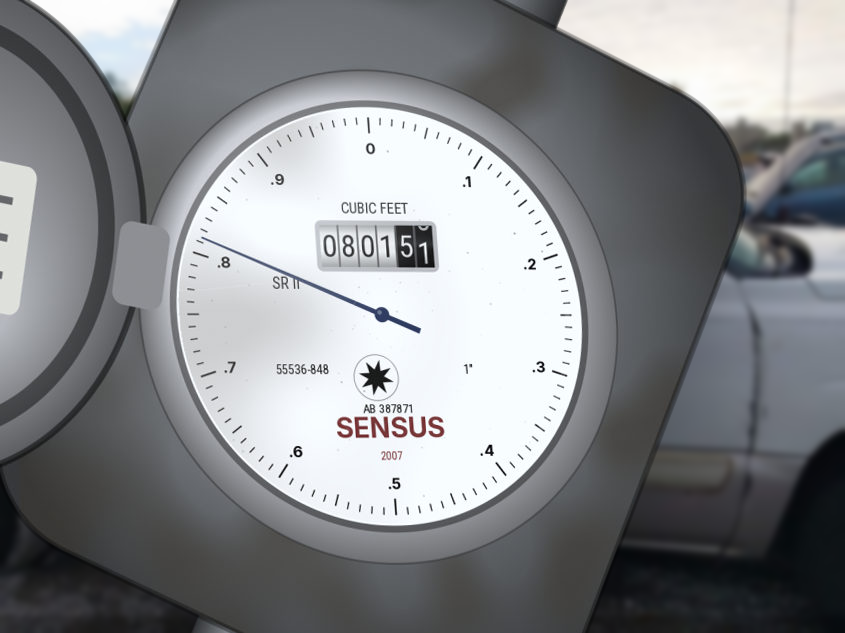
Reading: 80150.81 ft³
